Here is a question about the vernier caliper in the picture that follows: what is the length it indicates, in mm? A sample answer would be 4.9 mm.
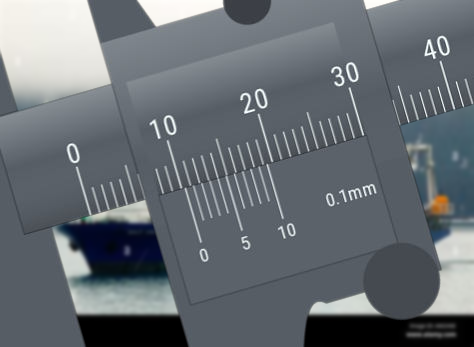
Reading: 10.4 mm
